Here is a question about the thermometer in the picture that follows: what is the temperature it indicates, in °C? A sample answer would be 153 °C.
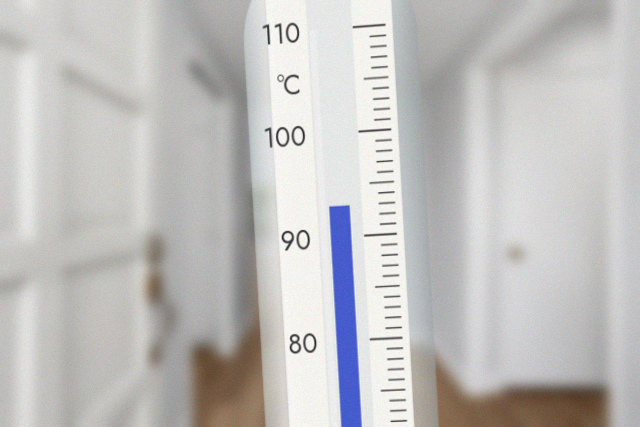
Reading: 93 °C
